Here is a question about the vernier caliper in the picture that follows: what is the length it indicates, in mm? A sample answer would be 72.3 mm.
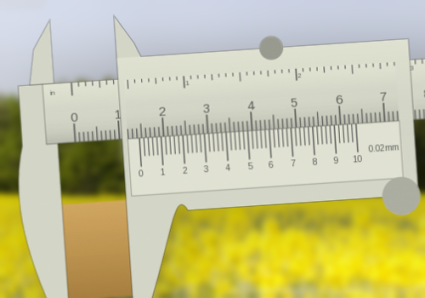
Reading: 14.5 mm
